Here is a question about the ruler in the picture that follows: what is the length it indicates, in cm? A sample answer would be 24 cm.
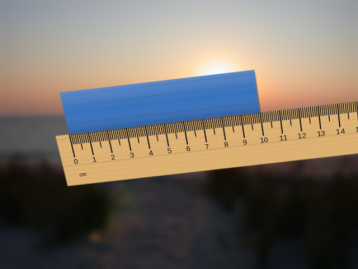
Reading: 10 cm
